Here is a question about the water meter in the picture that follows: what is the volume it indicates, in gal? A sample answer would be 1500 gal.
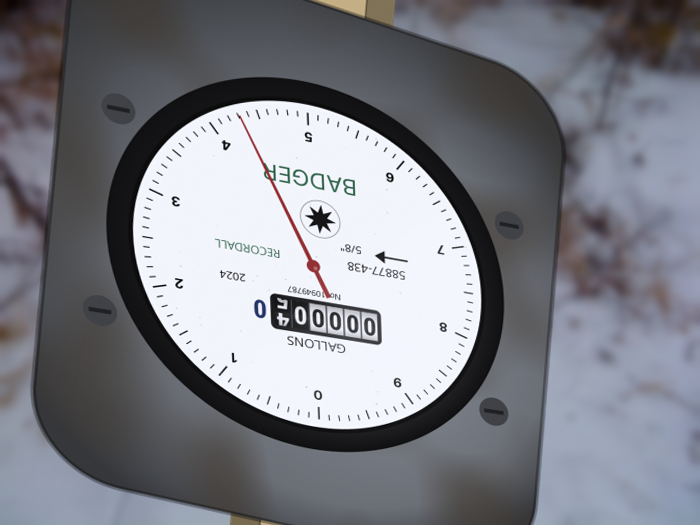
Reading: 44.3 gal
